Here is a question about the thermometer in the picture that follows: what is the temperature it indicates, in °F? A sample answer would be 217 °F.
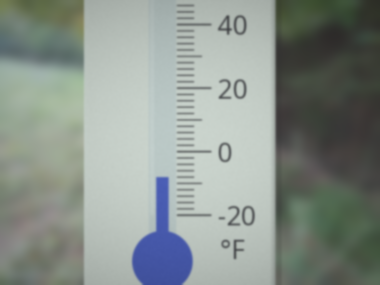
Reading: -8 °F
